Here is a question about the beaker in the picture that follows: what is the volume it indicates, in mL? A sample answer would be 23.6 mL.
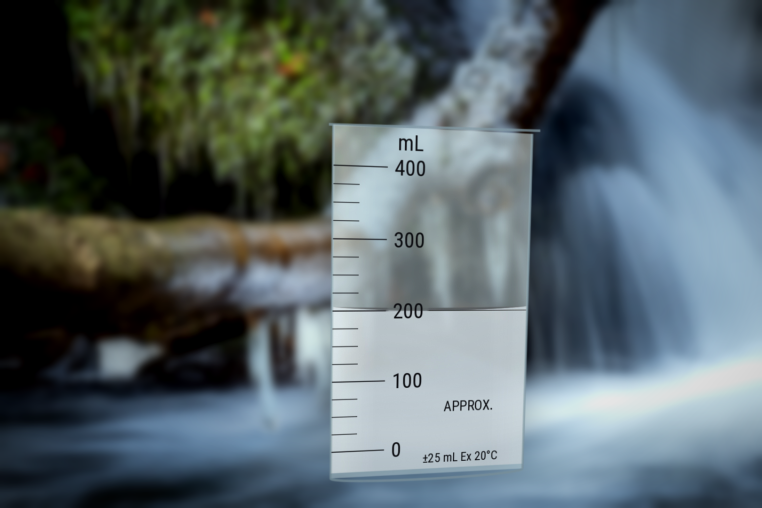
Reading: 200 mL
